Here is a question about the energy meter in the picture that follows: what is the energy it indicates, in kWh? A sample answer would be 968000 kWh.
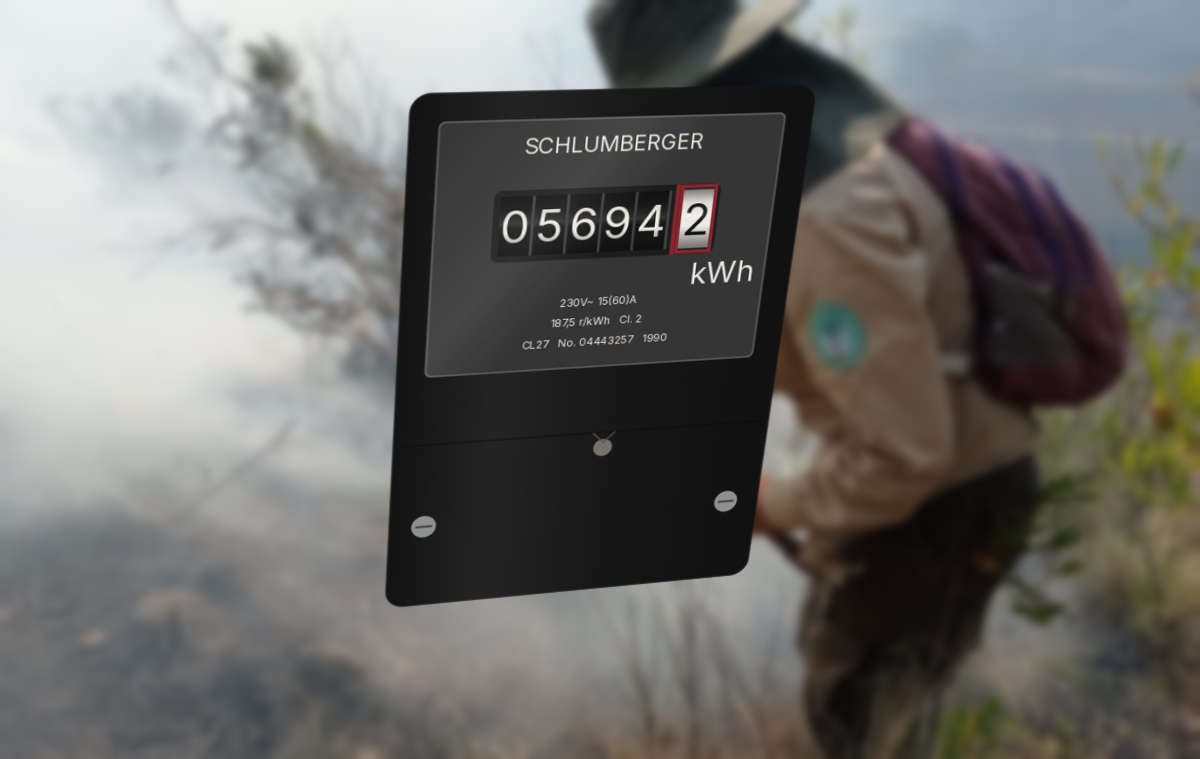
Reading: 5694.2 kWh
